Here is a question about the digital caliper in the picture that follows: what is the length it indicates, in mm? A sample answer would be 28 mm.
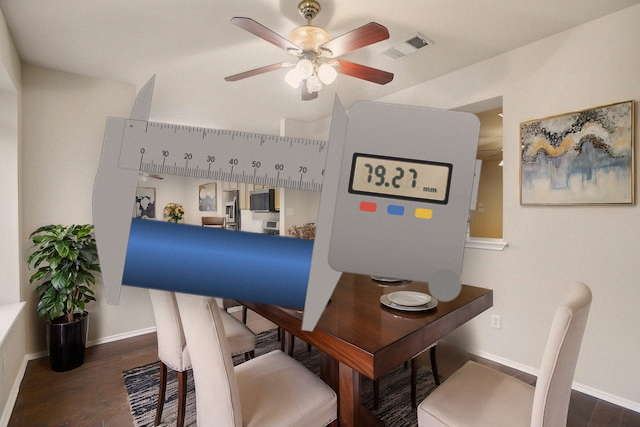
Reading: 79.27 mm
